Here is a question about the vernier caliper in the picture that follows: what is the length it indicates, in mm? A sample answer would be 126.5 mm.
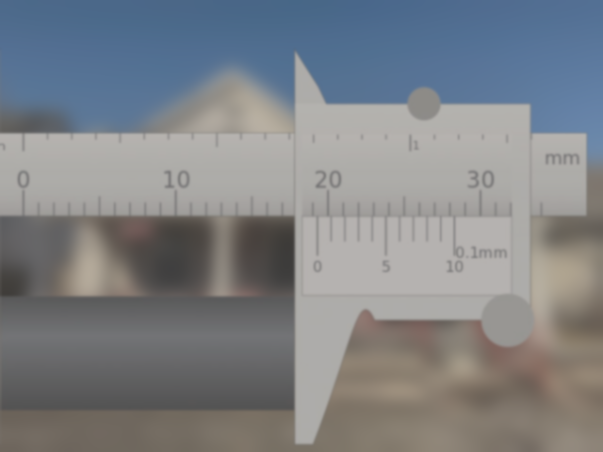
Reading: 19.3 mm
